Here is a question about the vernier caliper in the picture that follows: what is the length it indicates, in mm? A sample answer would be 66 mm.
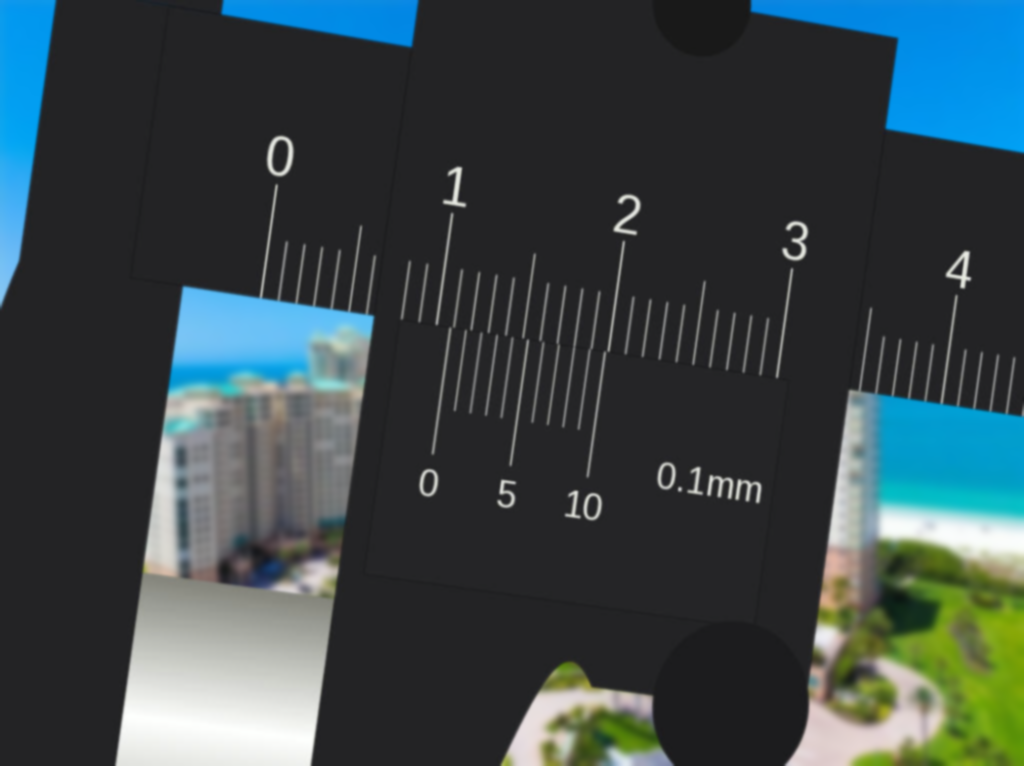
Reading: 10.8 mm
